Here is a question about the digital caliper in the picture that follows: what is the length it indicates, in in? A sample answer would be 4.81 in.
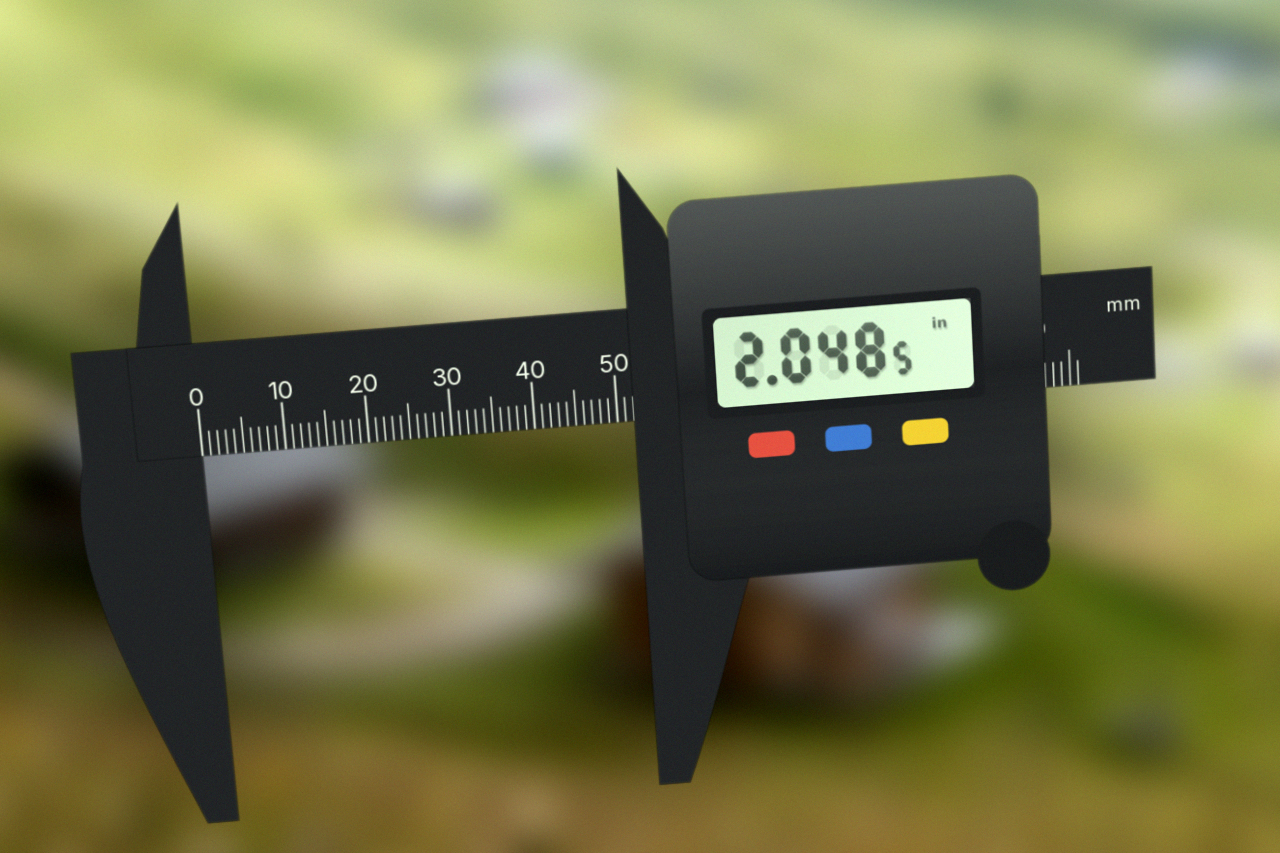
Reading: 2.0485 in
